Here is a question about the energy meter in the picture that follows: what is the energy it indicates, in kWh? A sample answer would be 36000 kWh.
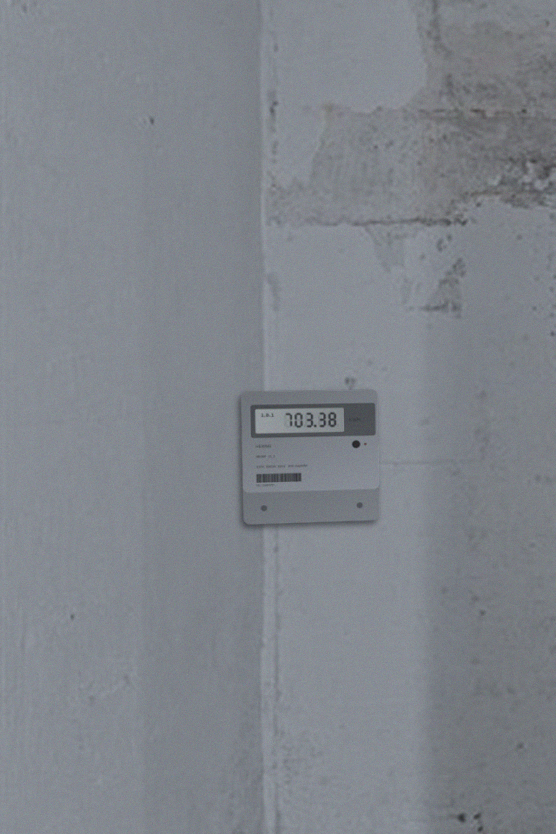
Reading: 703.38 kWh
